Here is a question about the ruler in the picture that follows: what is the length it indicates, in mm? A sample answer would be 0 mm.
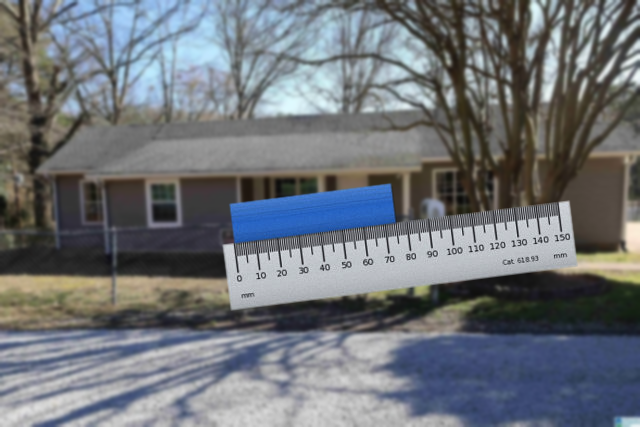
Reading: 75 mm
